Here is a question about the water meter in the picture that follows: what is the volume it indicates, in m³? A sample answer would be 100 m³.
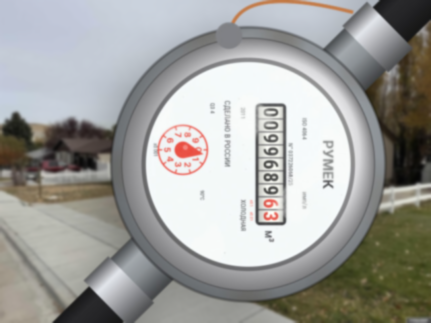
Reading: 99689.630 m³
